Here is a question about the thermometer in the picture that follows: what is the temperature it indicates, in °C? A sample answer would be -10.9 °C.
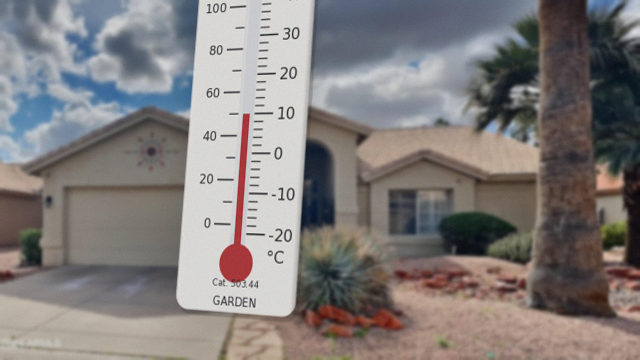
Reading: 10 °C
